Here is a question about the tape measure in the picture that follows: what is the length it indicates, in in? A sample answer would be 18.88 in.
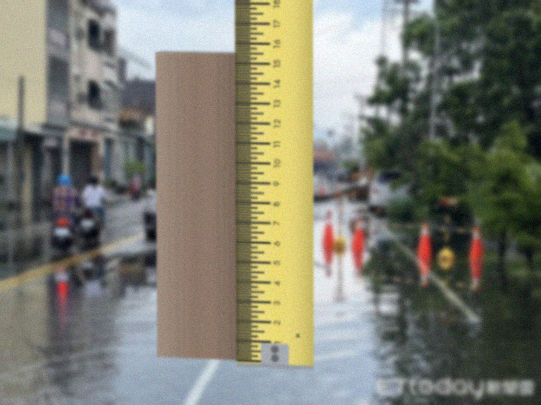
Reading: 15.5 in
